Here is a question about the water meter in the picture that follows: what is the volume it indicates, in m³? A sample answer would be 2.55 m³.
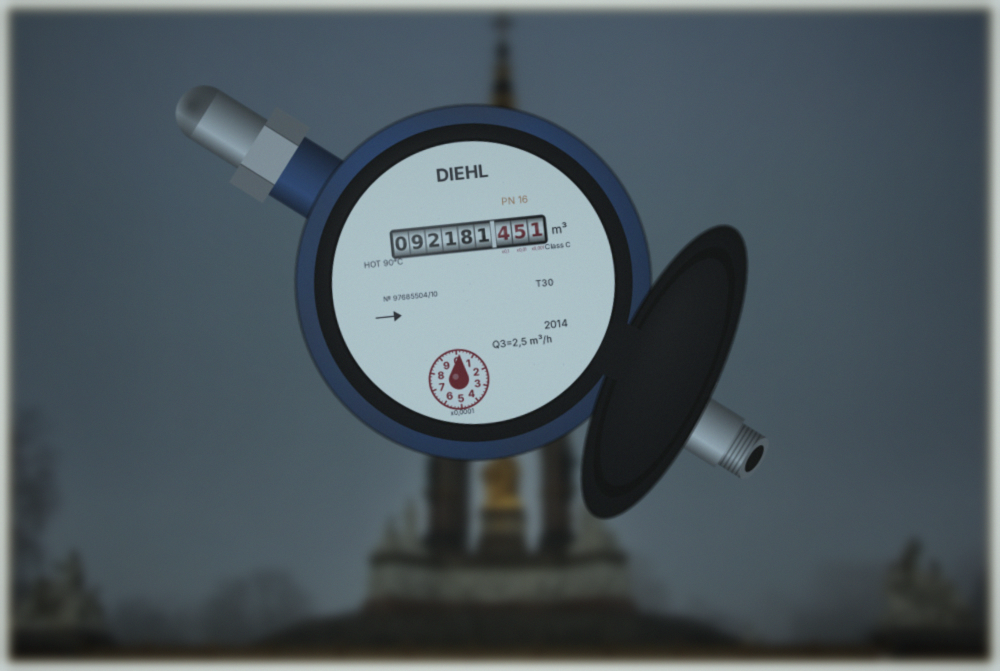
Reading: 92181.4510 m³
